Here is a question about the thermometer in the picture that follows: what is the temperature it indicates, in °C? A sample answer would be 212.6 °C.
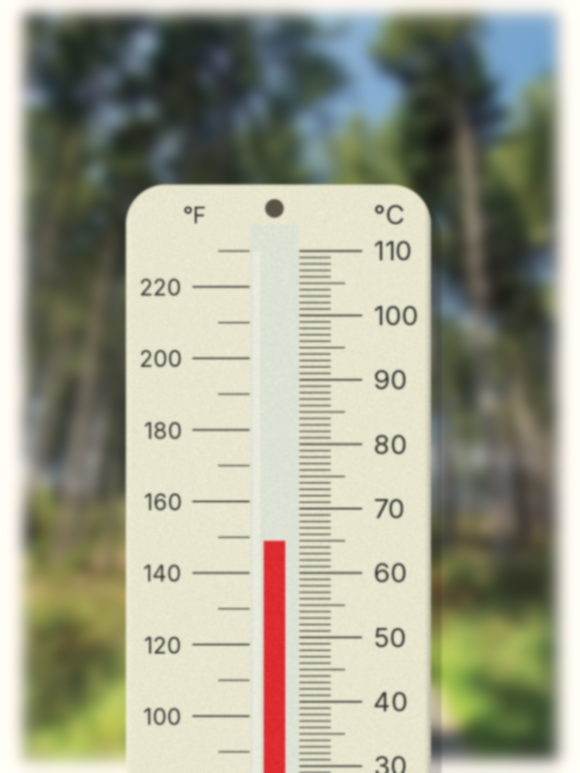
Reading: 65 °C
